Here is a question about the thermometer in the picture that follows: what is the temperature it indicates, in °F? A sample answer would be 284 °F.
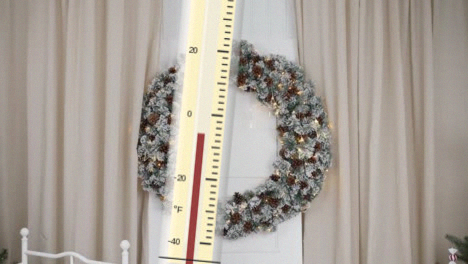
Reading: -6 °F
